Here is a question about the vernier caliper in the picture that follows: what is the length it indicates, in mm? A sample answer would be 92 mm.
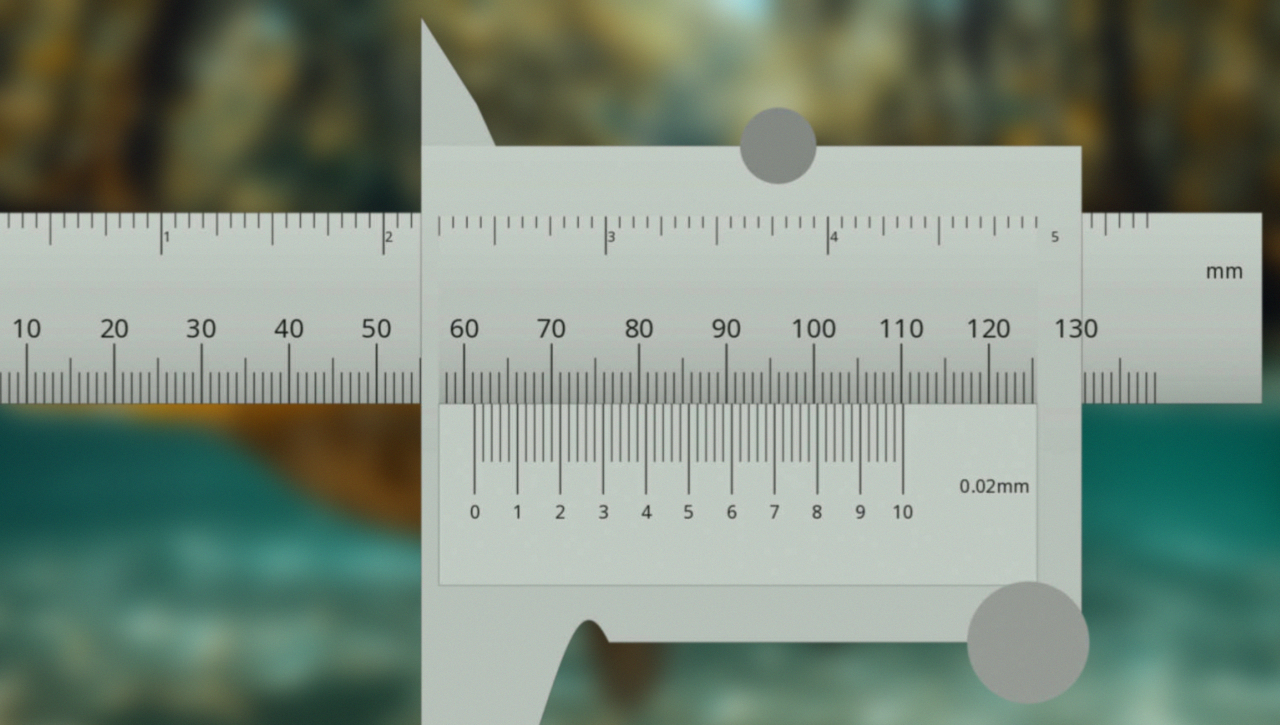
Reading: 61.2 mm
